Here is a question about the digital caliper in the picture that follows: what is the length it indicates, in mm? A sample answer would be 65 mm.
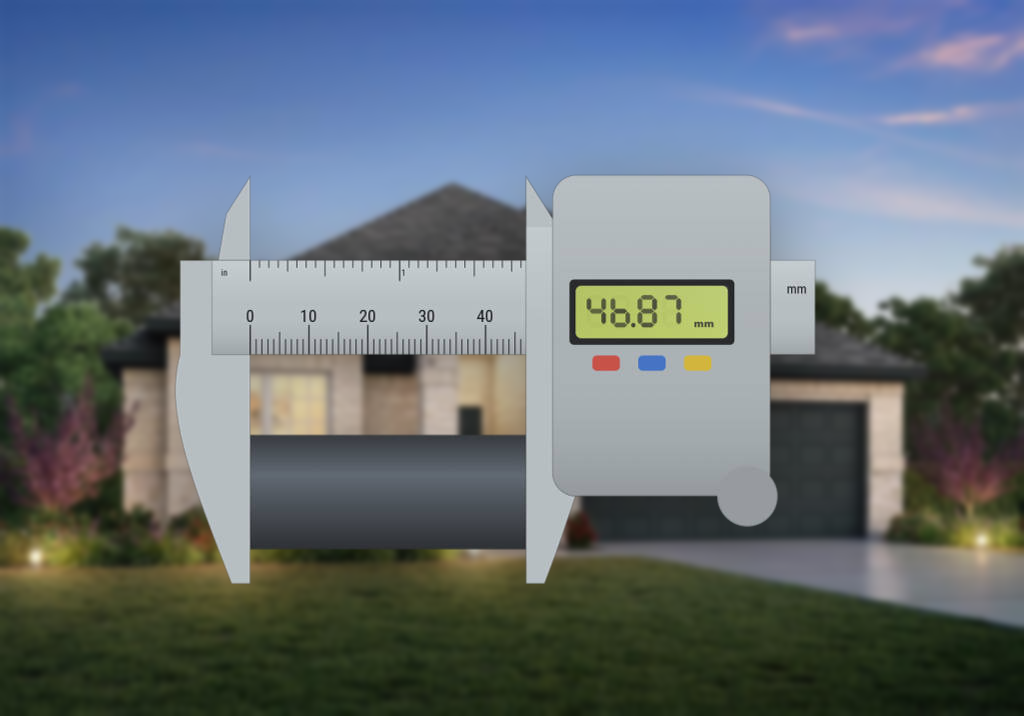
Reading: 46.87 mm
